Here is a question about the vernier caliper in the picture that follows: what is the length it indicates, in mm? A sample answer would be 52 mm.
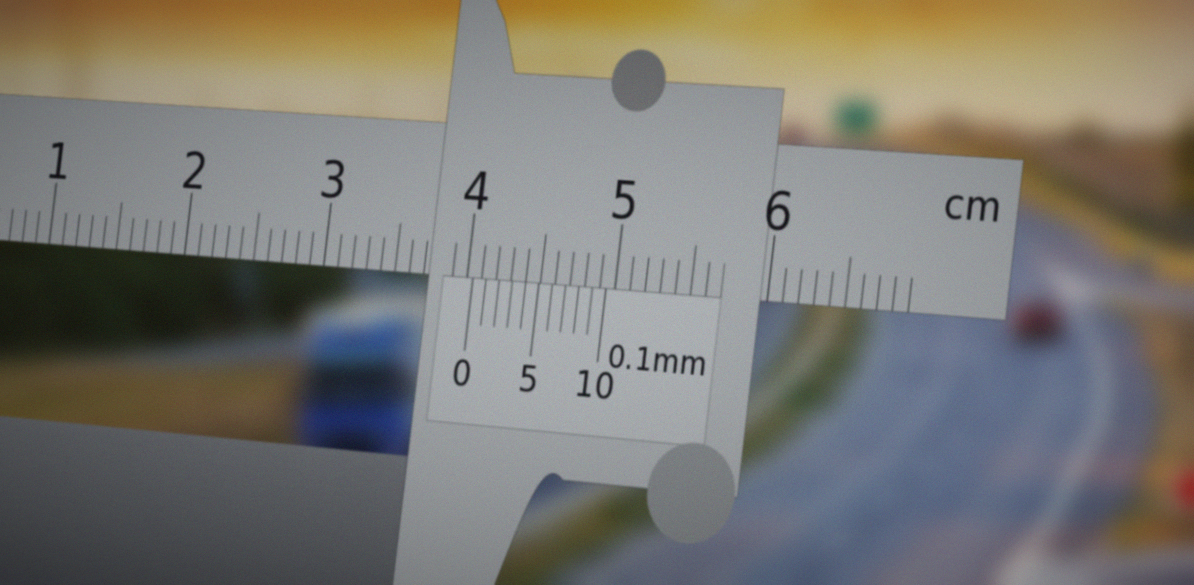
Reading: 40.4 mm
